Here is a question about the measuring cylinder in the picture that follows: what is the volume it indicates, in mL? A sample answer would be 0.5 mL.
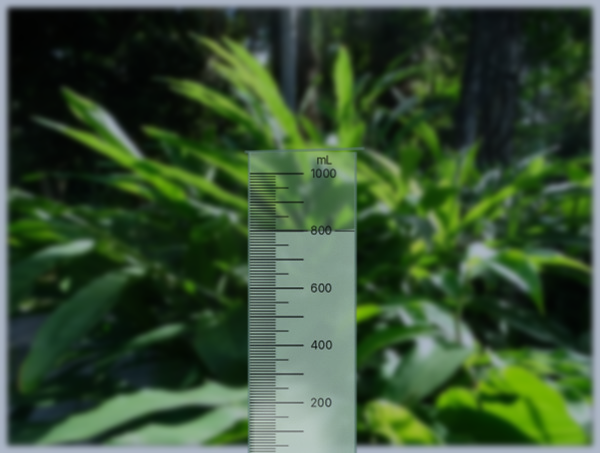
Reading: 800 mL
